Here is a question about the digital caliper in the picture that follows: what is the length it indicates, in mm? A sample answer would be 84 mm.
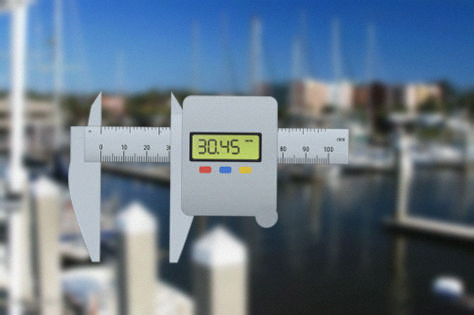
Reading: 30.45 mm
